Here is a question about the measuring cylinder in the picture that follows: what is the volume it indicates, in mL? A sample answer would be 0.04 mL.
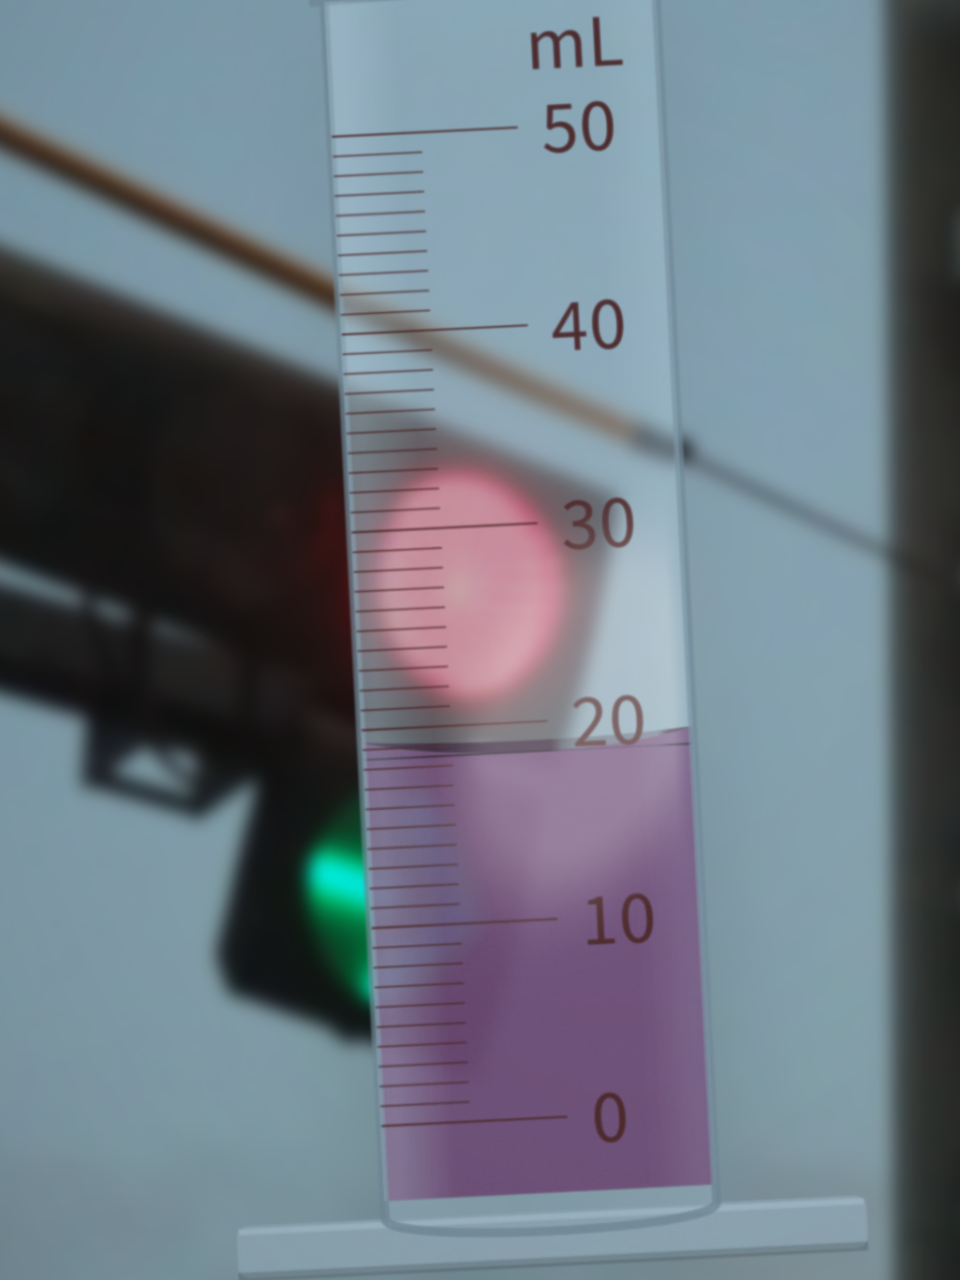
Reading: 18.5 mL
